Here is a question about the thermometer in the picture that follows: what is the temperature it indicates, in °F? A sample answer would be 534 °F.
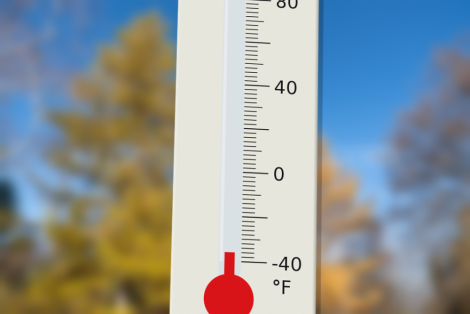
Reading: -36 °F
